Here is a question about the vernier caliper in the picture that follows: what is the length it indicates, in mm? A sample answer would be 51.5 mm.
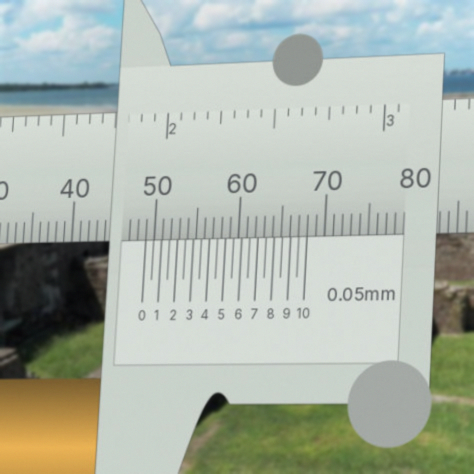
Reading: 49.0 mm
